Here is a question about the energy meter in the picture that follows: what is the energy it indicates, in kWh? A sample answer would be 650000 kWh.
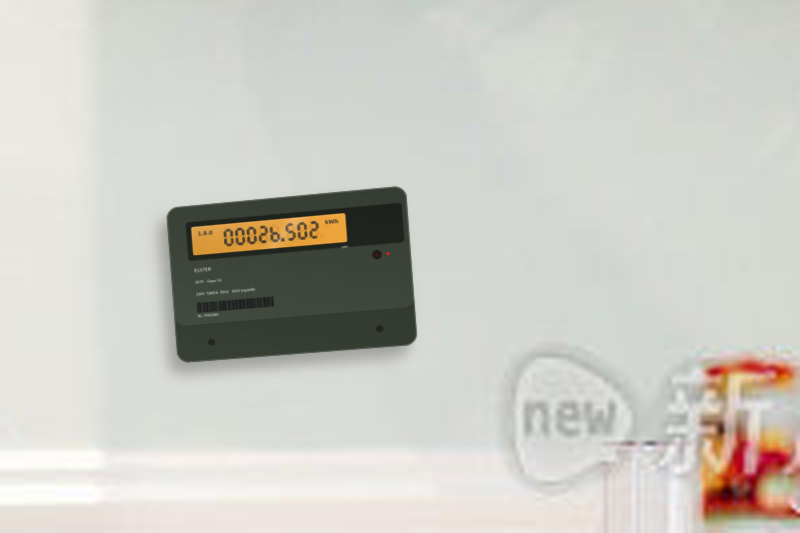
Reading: 26.502 kWh
